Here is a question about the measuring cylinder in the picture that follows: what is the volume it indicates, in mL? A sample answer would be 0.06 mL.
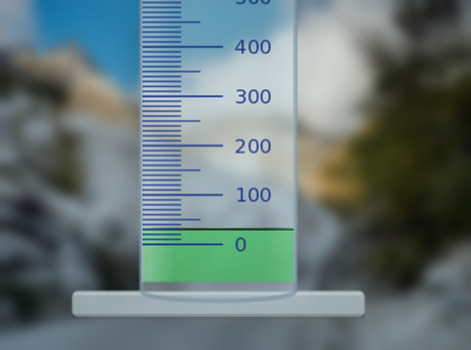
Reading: 30 mL
